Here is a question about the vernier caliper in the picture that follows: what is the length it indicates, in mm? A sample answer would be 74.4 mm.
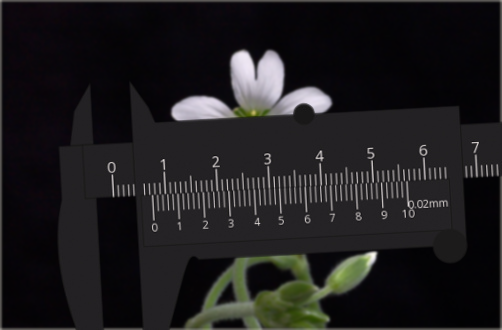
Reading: 7.5 mm
